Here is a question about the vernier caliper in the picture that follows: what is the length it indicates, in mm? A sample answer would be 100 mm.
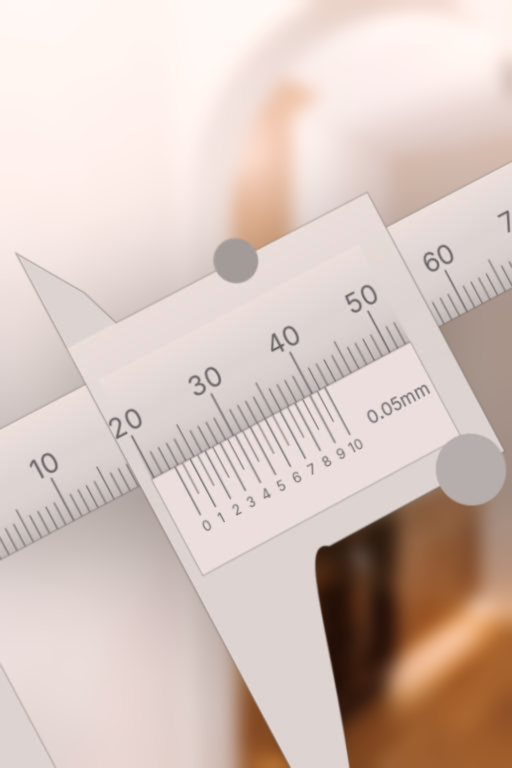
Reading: 22.6 mm
